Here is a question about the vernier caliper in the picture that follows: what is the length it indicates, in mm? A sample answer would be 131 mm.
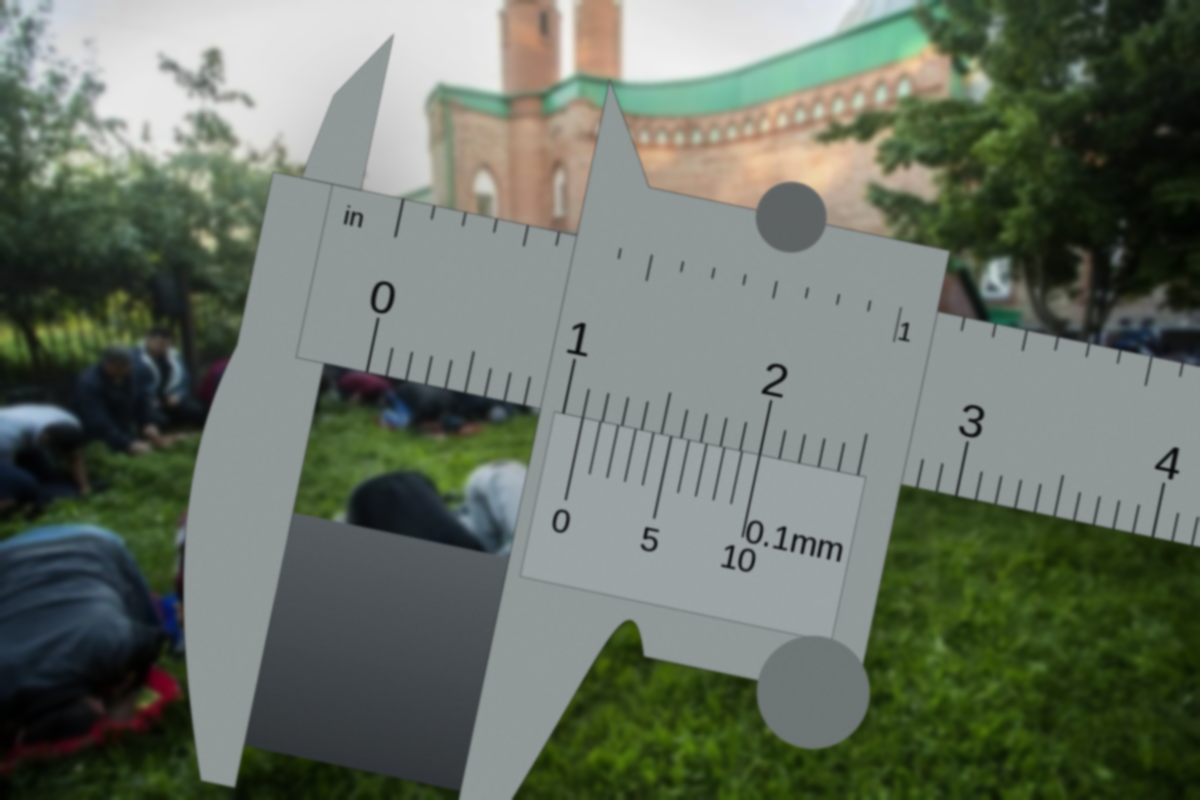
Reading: 11.0 mm
